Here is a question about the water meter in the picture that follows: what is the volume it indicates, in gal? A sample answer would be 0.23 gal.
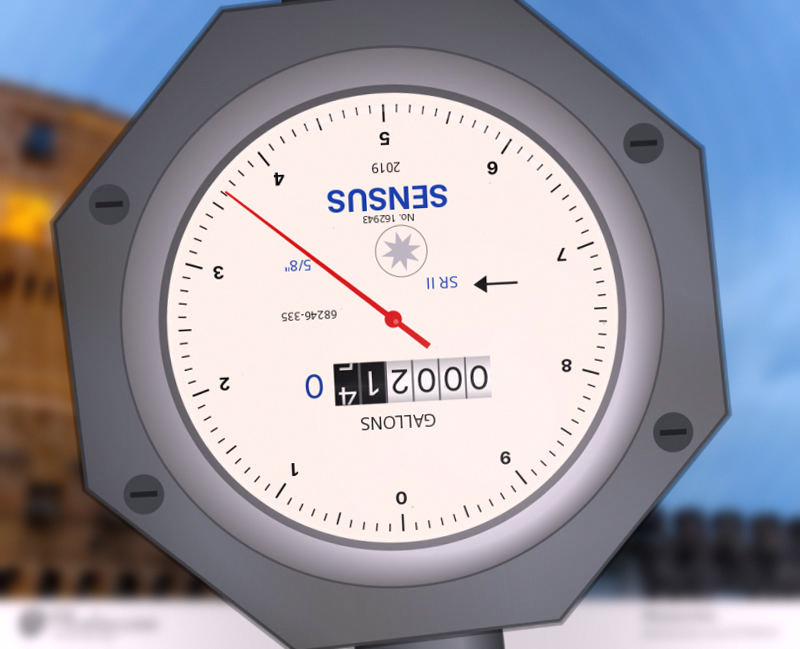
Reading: 2143.6 gal
